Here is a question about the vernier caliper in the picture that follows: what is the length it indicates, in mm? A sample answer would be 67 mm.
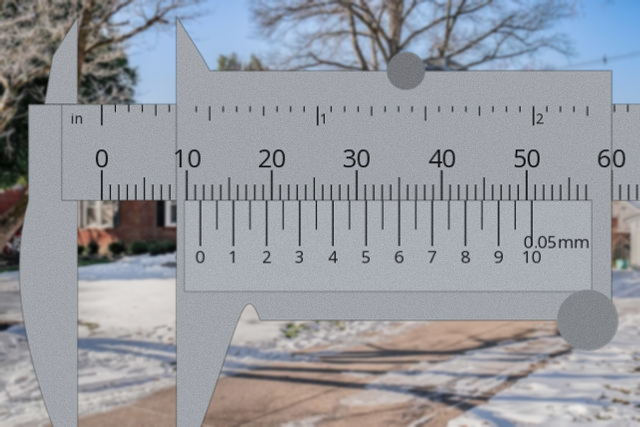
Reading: 11.6 mm
